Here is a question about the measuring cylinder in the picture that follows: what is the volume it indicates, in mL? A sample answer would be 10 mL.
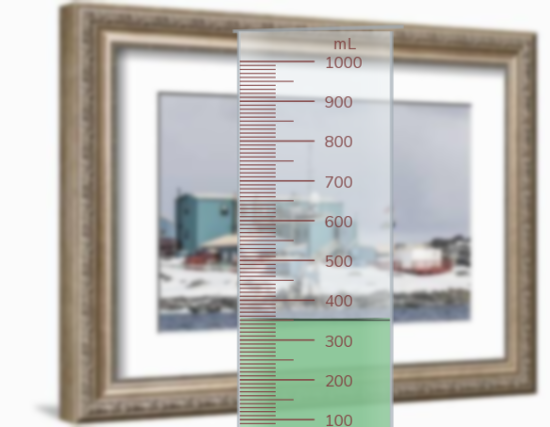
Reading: 350 mL
